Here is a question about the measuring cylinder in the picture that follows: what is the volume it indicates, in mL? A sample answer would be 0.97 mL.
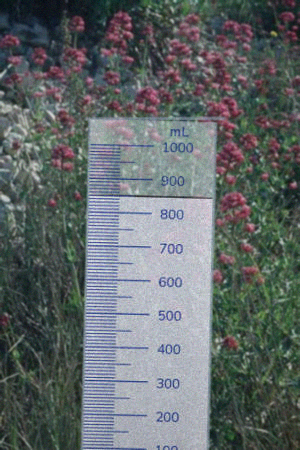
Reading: 850 mL
